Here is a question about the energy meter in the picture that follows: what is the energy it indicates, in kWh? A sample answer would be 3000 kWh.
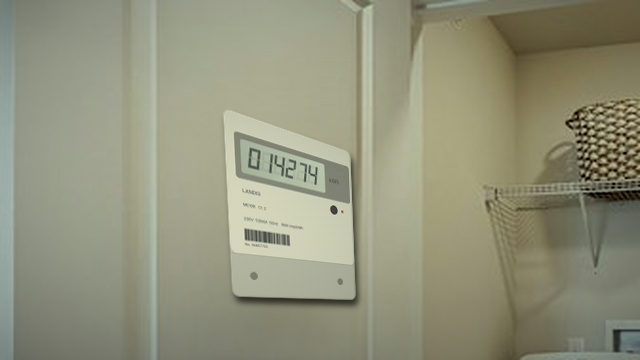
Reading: 14274 kWh
